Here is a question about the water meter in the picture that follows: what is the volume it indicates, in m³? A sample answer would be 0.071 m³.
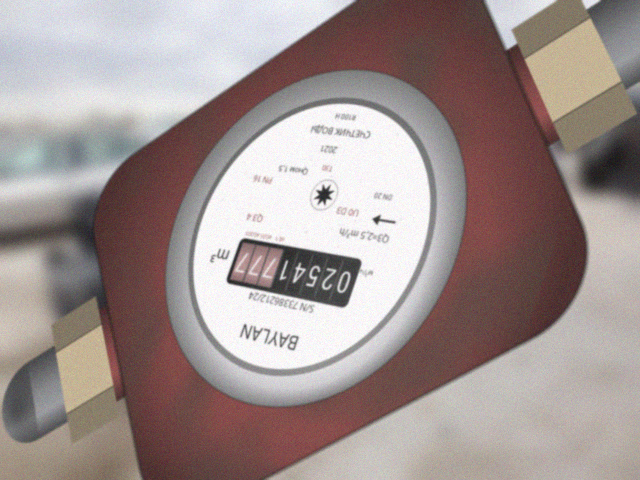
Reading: 2541.777 m³
